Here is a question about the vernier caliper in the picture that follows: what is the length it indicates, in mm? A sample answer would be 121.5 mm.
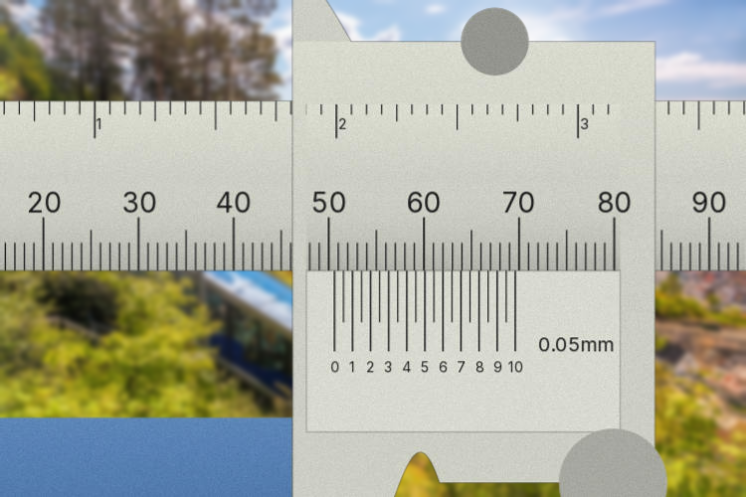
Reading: 50.6 mm
